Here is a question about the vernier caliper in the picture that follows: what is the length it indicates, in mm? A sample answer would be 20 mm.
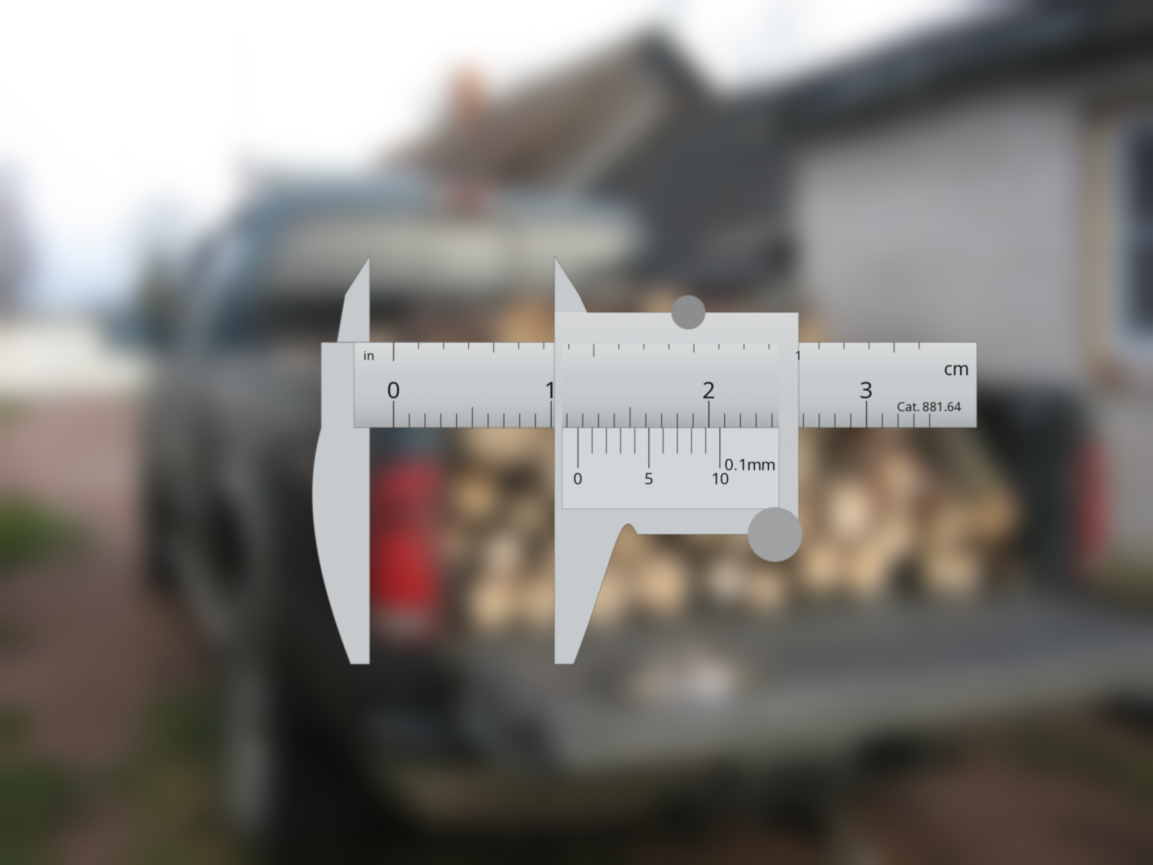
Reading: 11.7 mm
